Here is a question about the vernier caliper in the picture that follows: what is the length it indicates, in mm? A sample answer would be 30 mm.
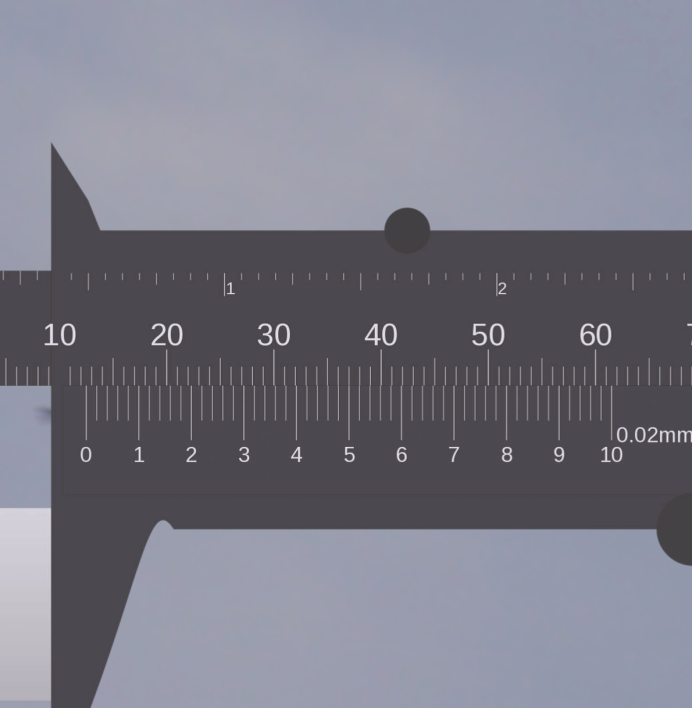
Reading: 12.5 mm
